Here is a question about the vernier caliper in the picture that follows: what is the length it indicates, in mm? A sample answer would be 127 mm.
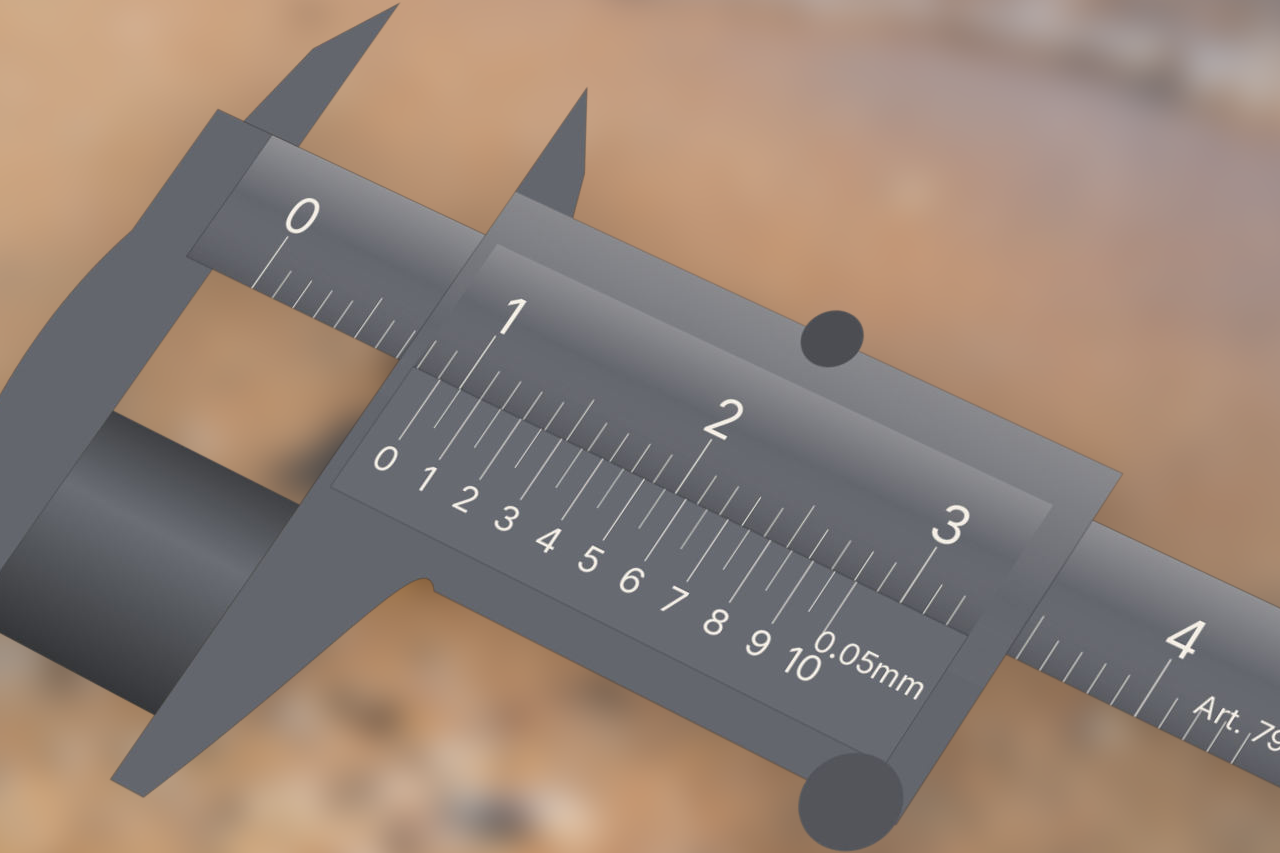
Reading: 9.1 mm
